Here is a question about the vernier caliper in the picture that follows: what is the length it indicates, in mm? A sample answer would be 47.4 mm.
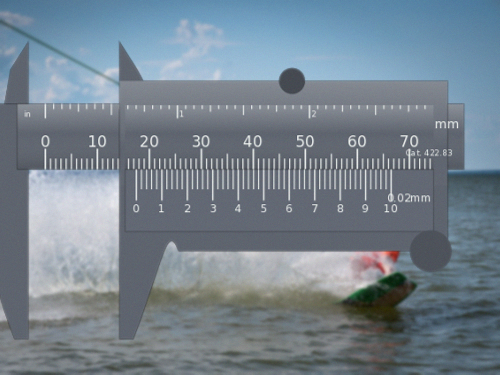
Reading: 17.5 mm
